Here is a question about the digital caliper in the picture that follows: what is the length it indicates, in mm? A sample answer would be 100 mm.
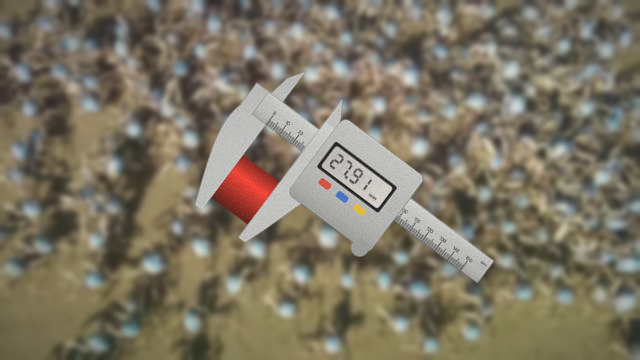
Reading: 27.91 mm
